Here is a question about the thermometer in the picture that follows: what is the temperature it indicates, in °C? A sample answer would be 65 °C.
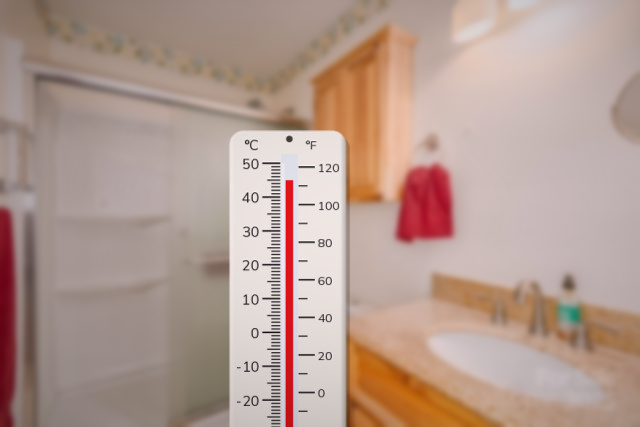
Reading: 45 °C
